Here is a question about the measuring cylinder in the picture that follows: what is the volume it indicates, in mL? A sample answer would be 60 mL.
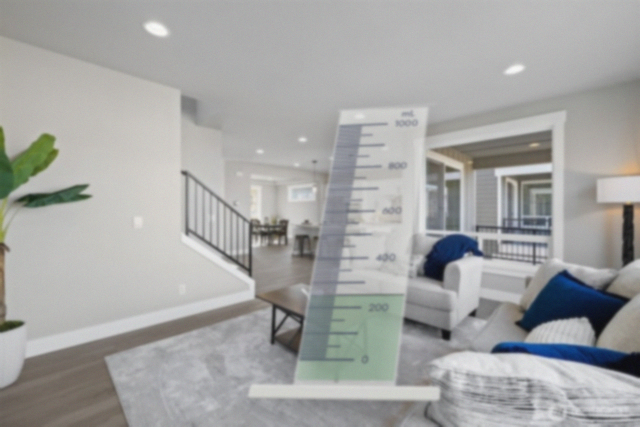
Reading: 250 mL
